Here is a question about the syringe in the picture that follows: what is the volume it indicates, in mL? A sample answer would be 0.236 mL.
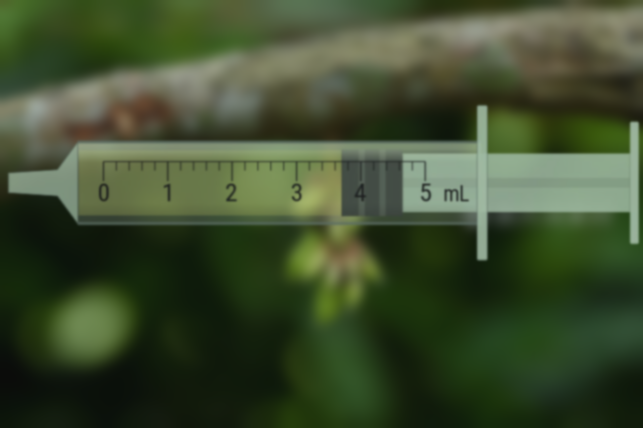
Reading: 3.7 mL
